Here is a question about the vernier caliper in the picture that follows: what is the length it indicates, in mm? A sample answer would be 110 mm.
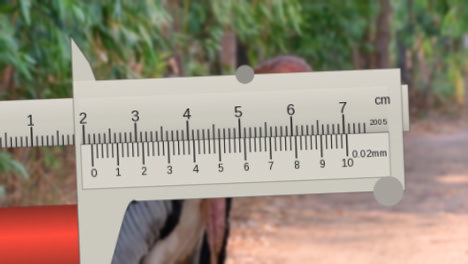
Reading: 21.5 mm
